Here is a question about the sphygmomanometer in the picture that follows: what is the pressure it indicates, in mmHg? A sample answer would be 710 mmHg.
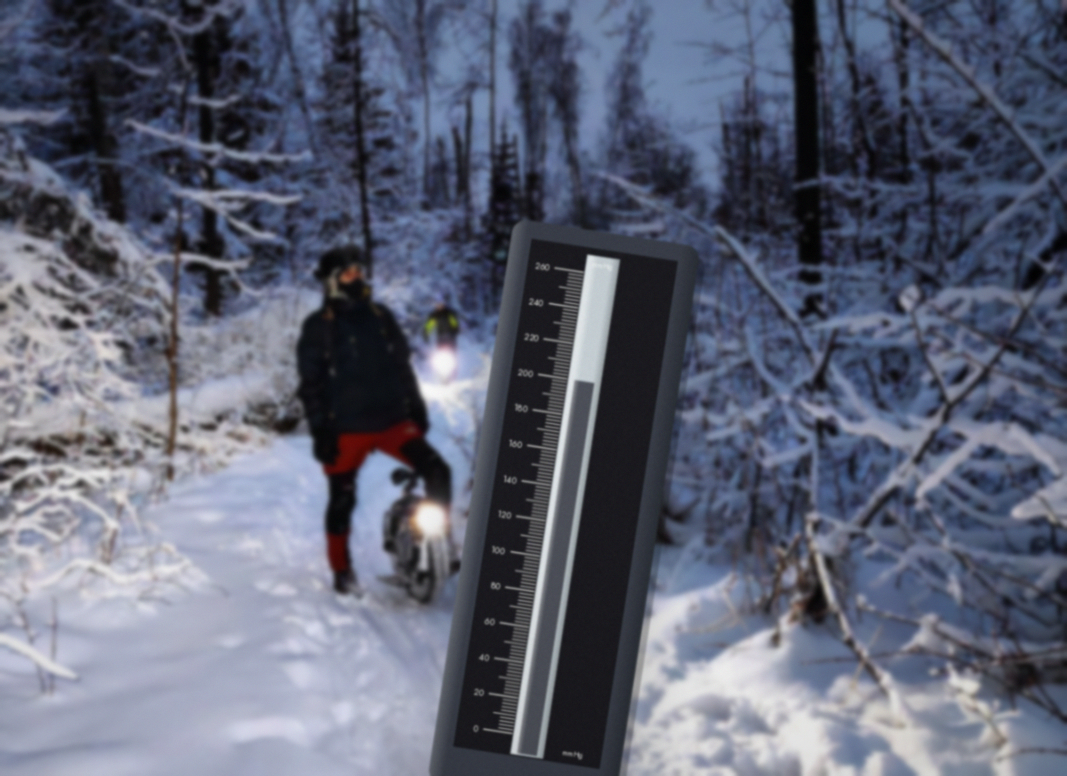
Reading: 200 mmHg
